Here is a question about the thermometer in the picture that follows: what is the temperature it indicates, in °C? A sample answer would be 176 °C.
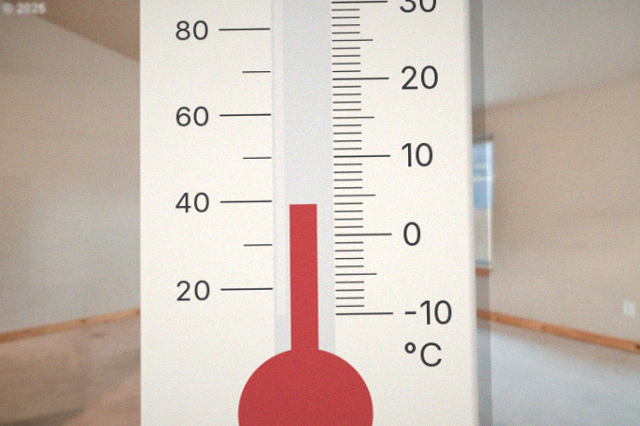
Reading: 4 °C
